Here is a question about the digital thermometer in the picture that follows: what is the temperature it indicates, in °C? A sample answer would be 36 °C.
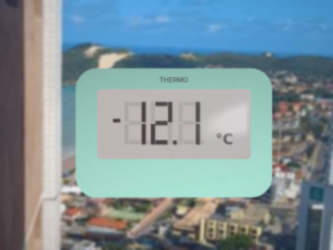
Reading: -12.1 °C
